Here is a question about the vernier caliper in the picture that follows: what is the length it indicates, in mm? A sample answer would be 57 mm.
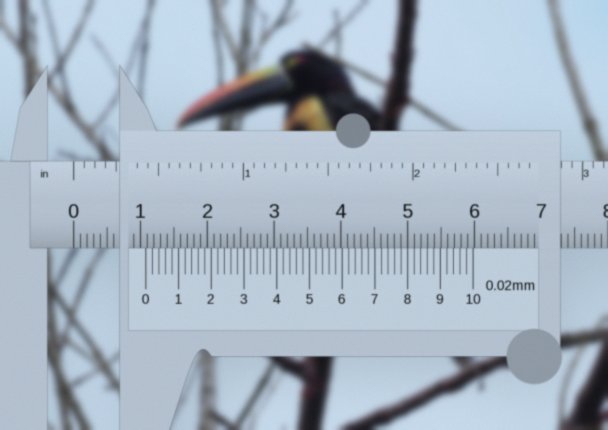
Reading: 10.8 mm
